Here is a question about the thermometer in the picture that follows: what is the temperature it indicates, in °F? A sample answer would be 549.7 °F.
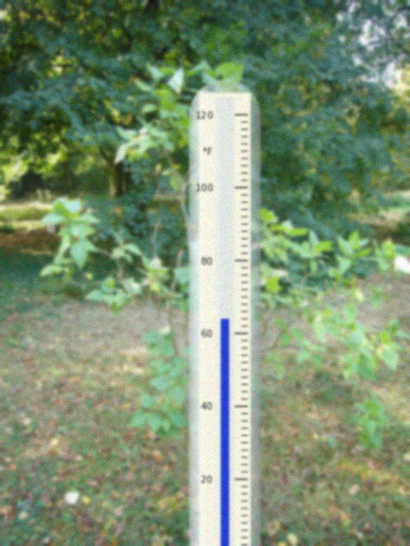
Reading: 64 °F
